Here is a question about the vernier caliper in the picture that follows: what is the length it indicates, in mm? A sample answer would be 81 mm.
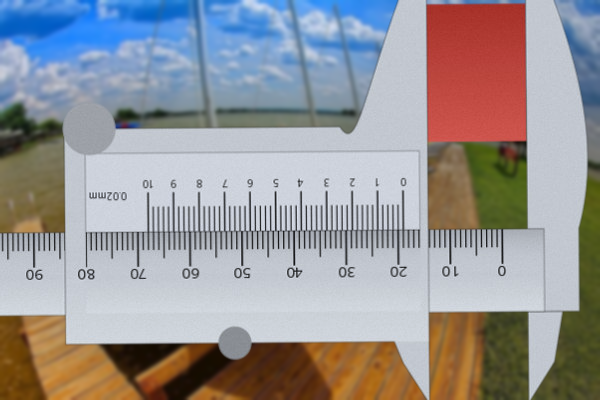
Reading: 19.0 mm
